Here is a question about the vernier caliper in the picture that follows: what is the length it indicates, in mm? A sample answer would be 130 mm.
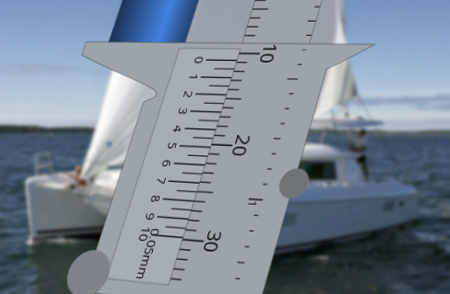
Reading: 10.8 mm
